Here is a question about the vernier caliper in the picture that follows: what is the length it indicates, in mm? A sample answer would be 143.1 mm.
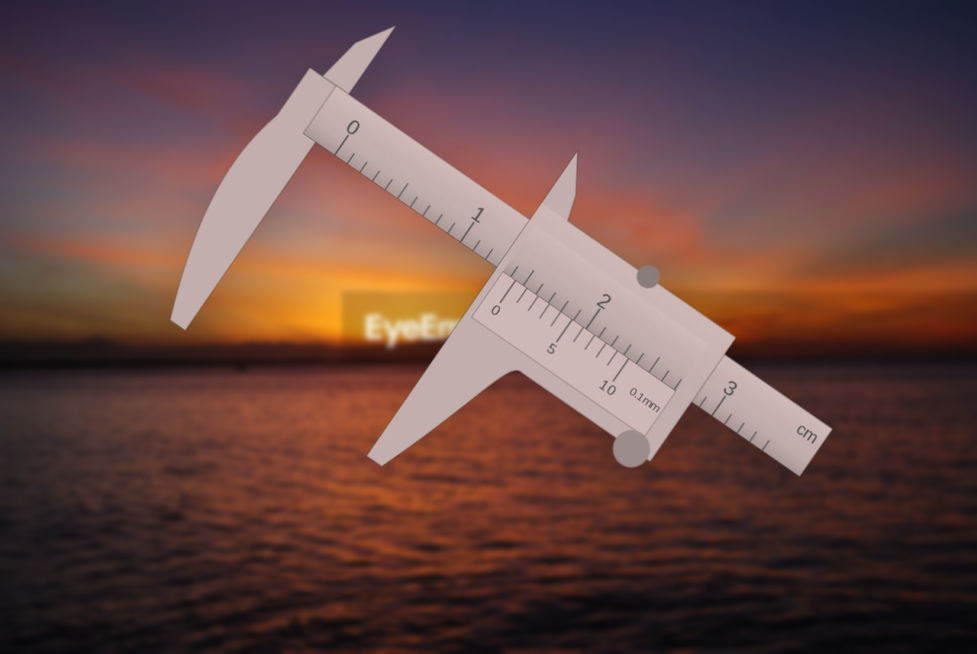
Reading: 14.4 mm
